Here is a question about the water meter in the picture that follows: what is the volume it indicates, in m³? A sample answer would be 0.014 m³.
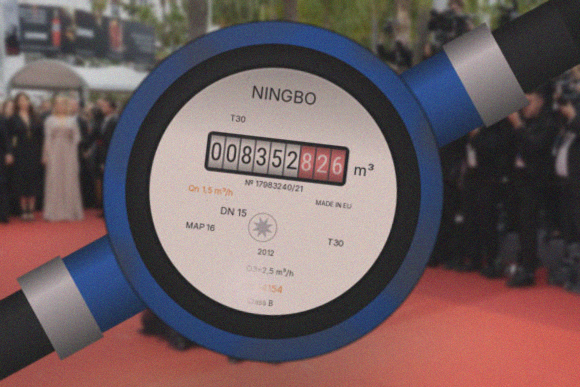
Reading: 8352.826 m³
